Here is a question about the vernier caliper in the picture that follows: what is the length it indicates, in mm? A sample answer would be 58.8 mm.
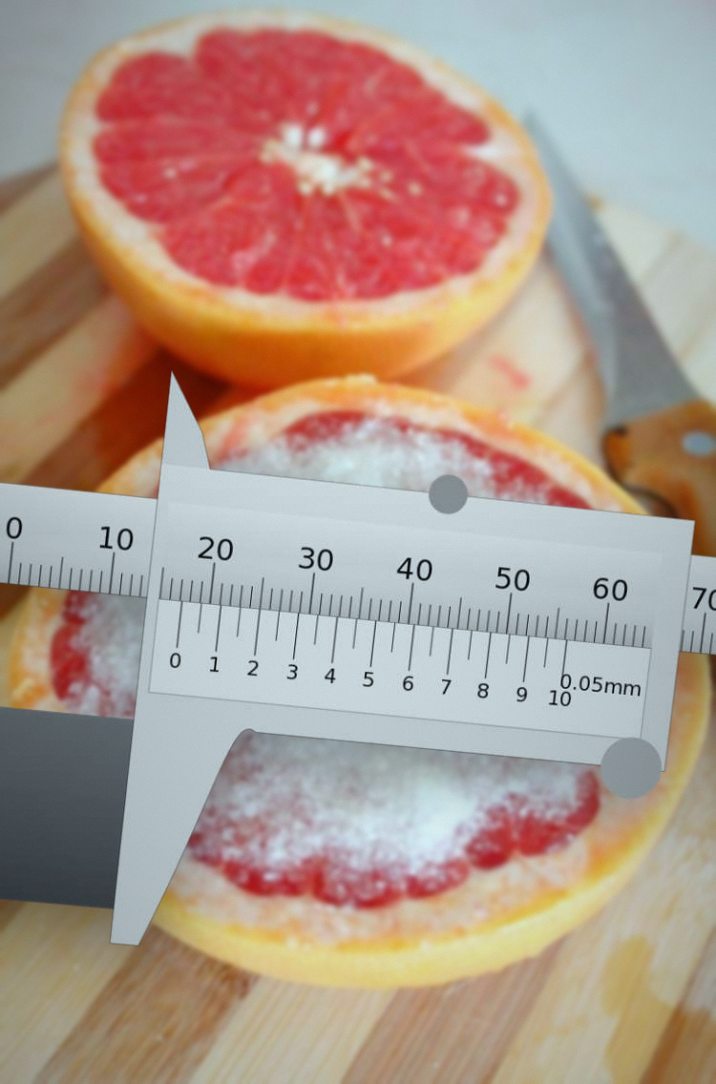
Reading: 17.2 mm
